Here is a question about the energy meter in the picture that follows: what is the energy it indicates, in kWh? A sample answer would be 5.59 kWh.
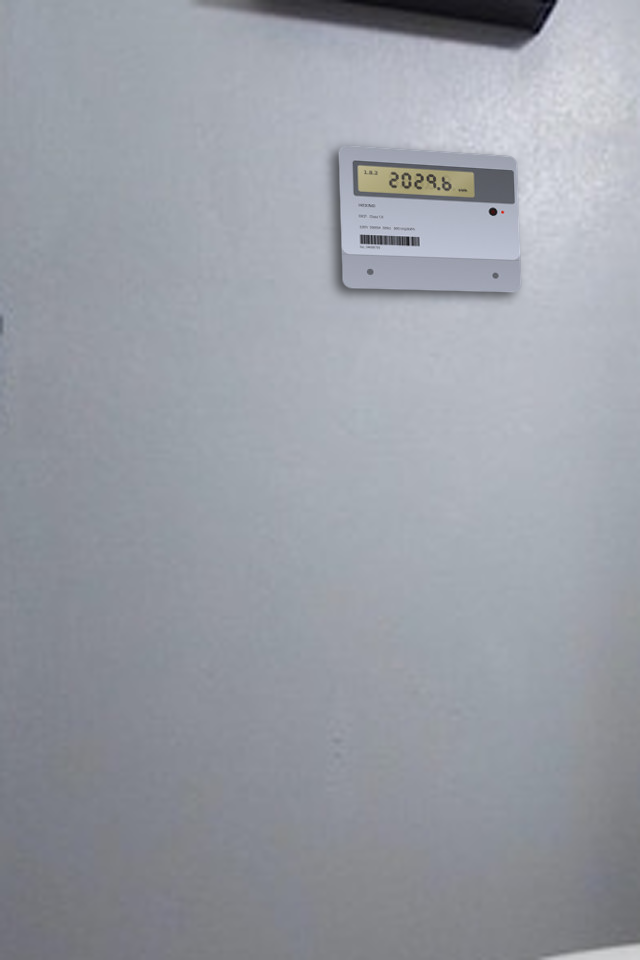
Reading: 2029.6 kWh
